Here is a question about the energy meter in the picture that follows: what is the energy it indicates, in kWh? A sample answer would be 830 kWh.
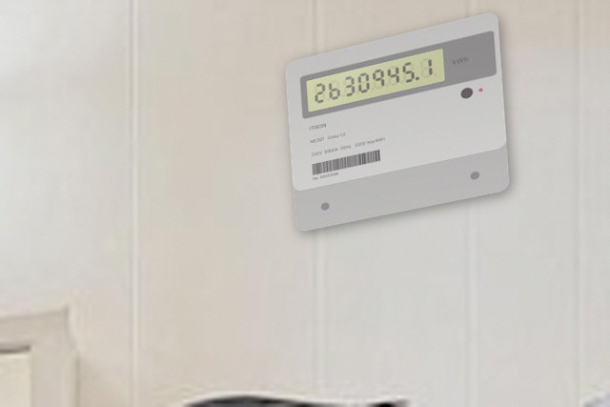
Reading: 2630945.1 kWh
